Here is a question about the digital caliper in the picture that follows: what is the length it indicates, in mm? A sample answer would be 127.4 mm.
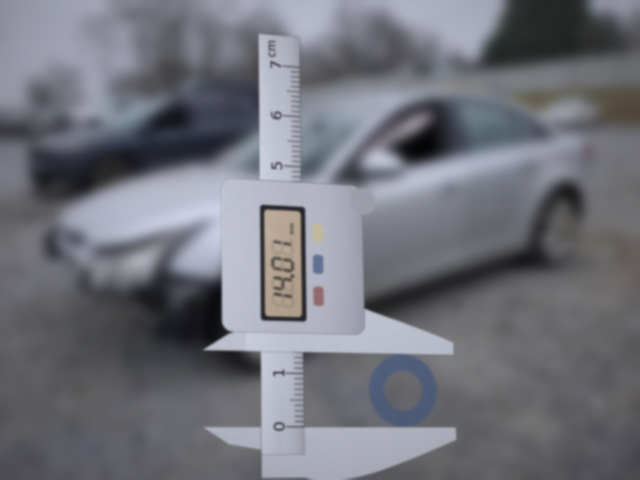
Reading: 14.01 mm
